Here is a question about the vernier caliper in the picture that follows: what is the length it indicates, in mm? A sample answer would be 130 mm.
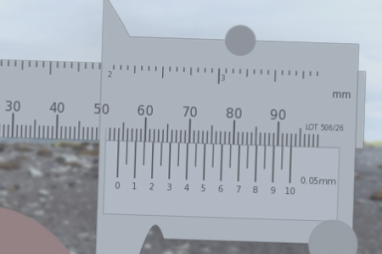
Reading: 54.0 mm
